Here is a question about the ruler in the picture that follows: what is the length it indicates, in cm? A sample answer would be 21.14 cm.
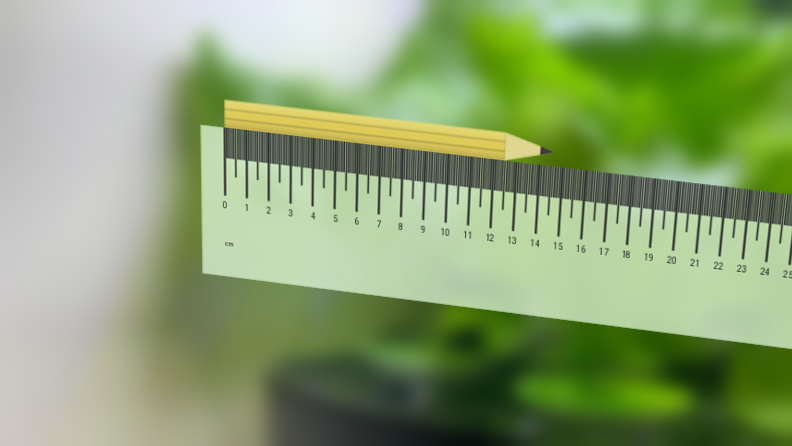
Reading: 14.5 cm
